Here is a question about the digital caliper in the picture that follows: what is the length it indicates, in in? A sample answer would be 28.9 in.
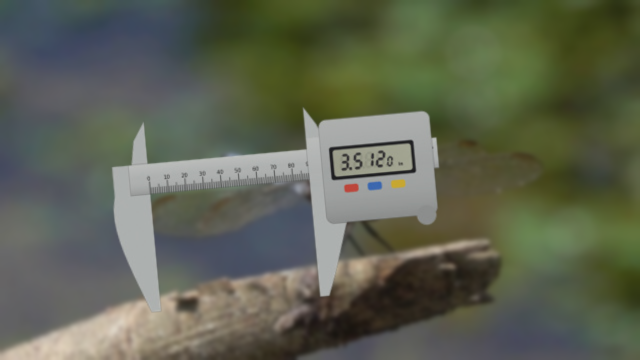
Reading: 3.5120 in
